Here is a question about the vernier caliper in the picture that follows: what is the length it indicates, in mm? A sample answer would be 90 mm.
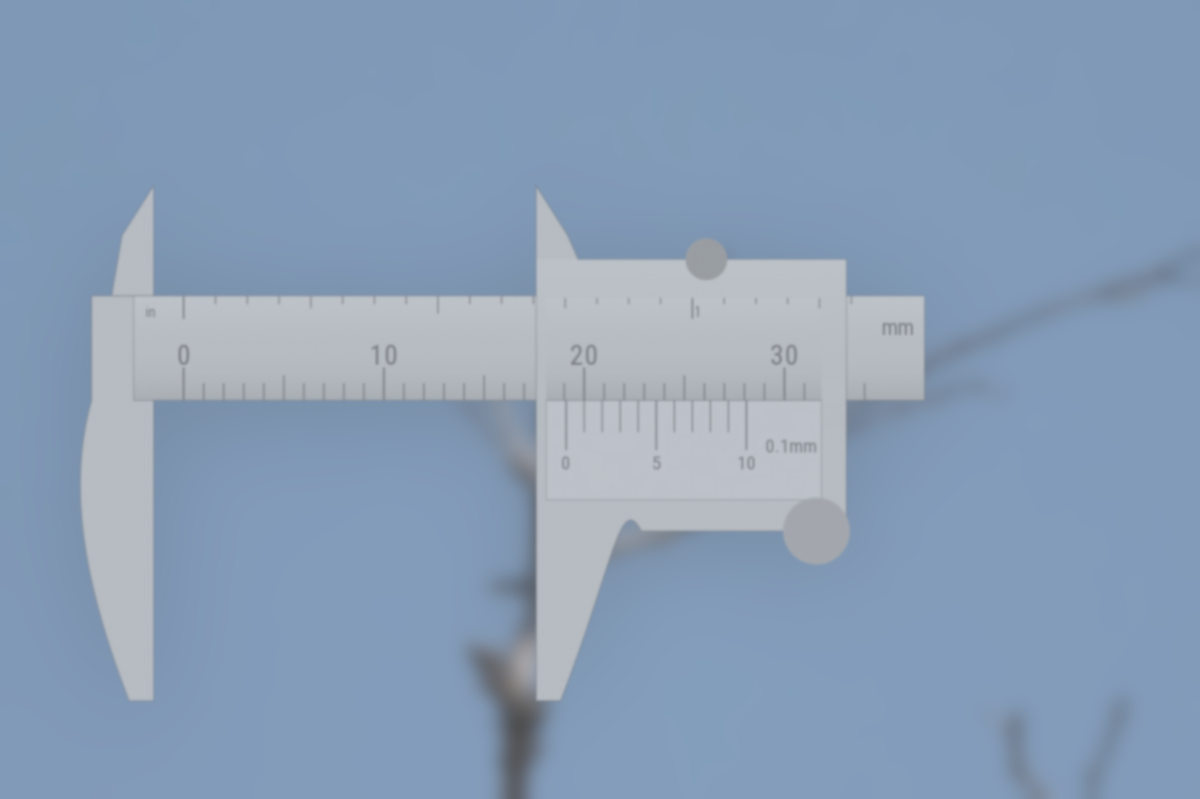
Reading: 19.1 mm
